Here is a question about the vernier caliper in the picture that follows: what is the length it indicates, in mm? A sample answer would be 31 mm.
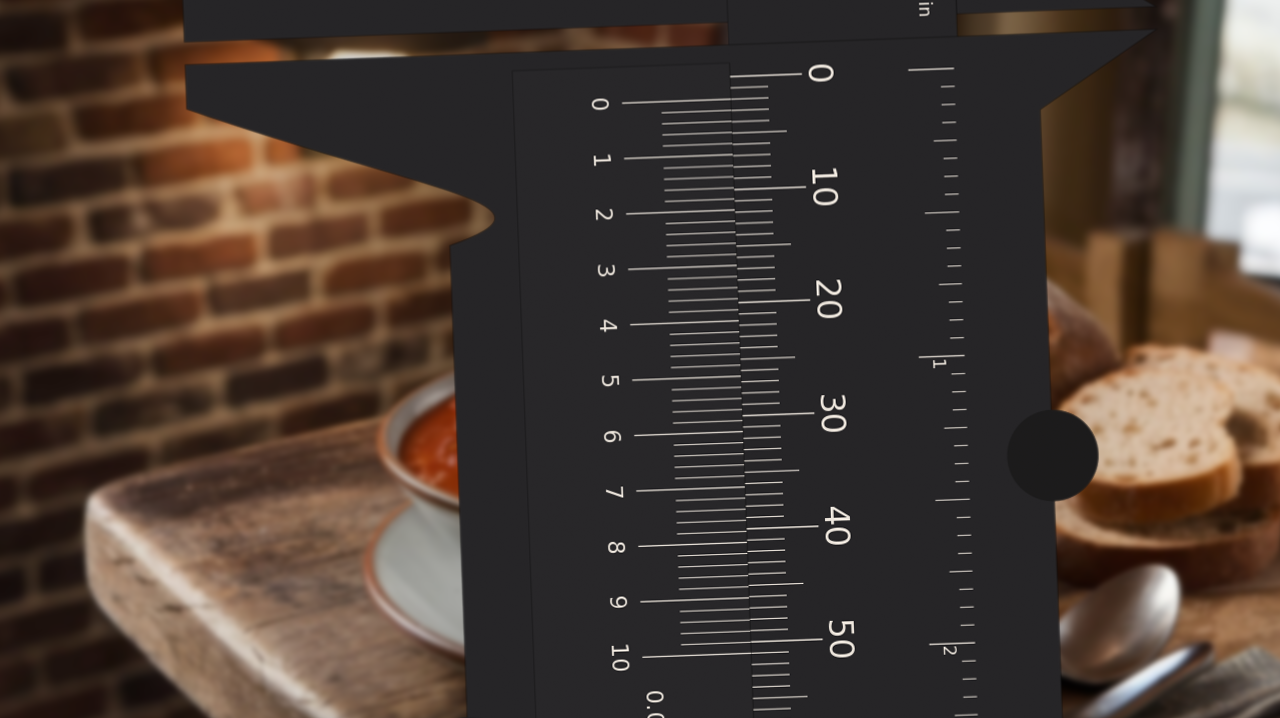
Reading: 2.0 mm
